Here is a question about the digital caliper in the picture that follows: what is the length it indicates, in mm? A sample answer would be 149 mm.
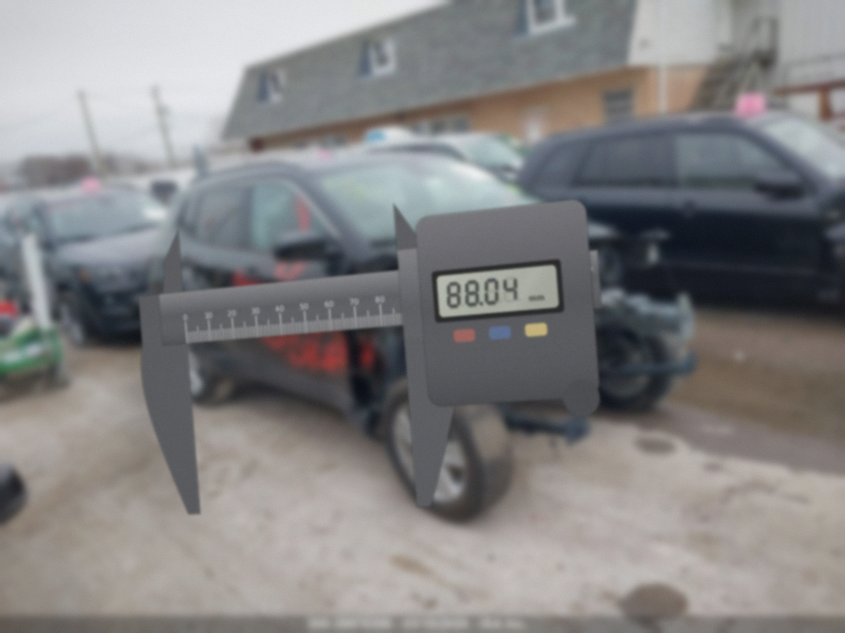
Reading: 88.04 mm
